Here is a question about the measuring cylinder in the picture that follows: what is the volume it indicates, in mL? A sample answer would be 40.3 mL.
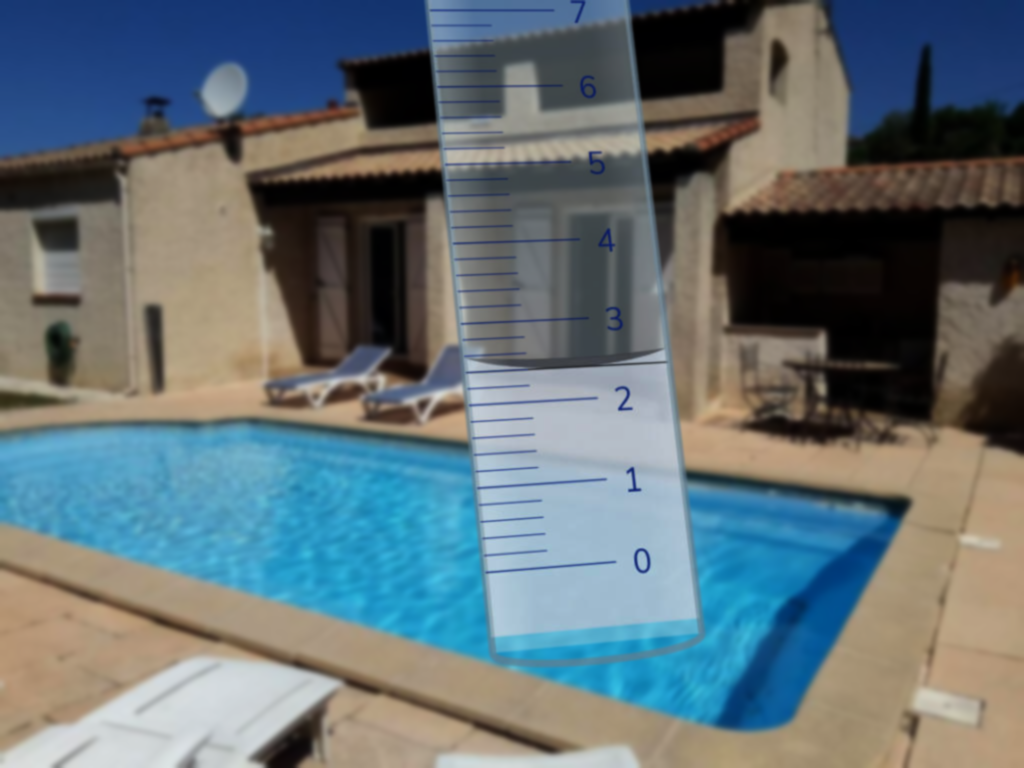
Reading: 2.4 mL
